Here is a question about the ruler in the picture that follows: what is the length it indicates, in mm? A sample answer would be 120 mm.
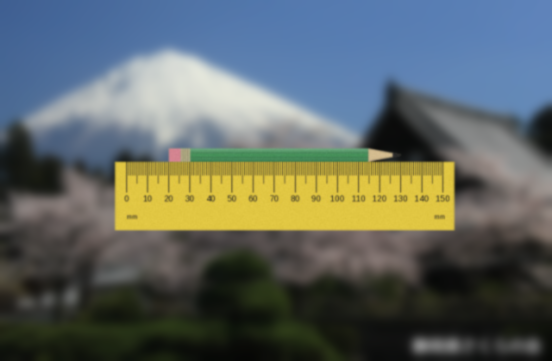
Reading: 110 mm
